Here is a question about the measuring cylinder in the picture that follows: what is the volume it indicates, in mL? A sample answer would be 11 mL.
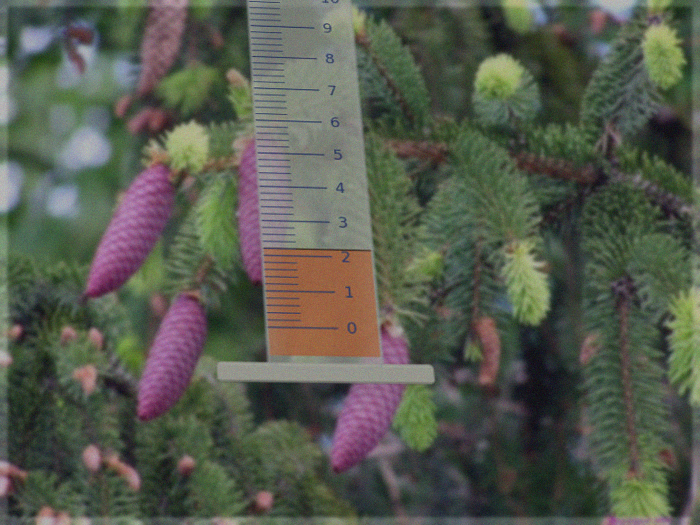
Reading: 2.2 mL
